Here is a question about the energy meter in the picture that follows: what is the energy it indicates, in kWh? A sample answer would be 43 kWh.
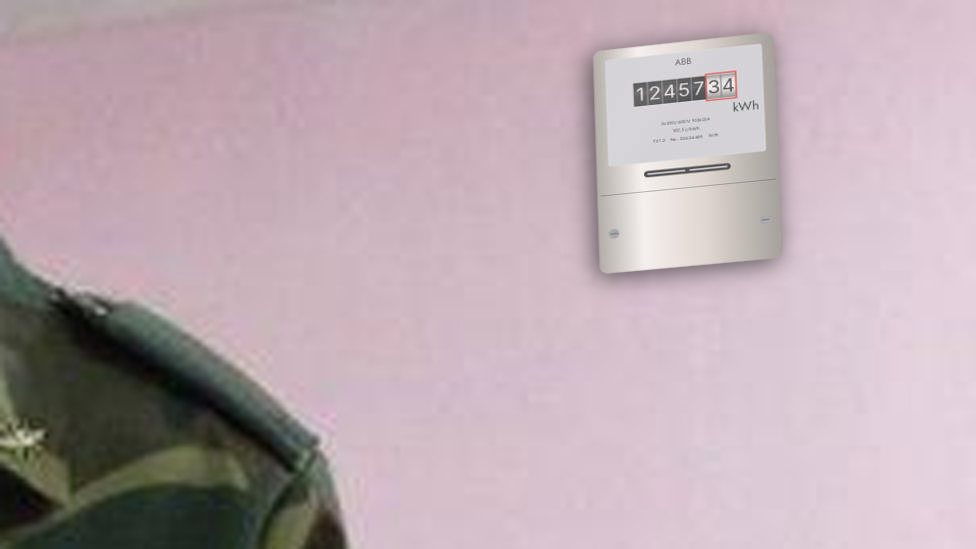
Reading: 12457.34 kWh
